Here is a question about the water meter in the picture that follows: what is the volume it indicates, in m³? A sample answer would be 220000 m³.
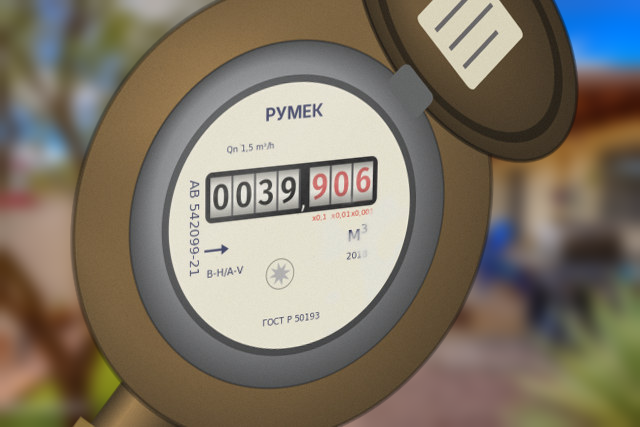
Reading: 39.906 m³
